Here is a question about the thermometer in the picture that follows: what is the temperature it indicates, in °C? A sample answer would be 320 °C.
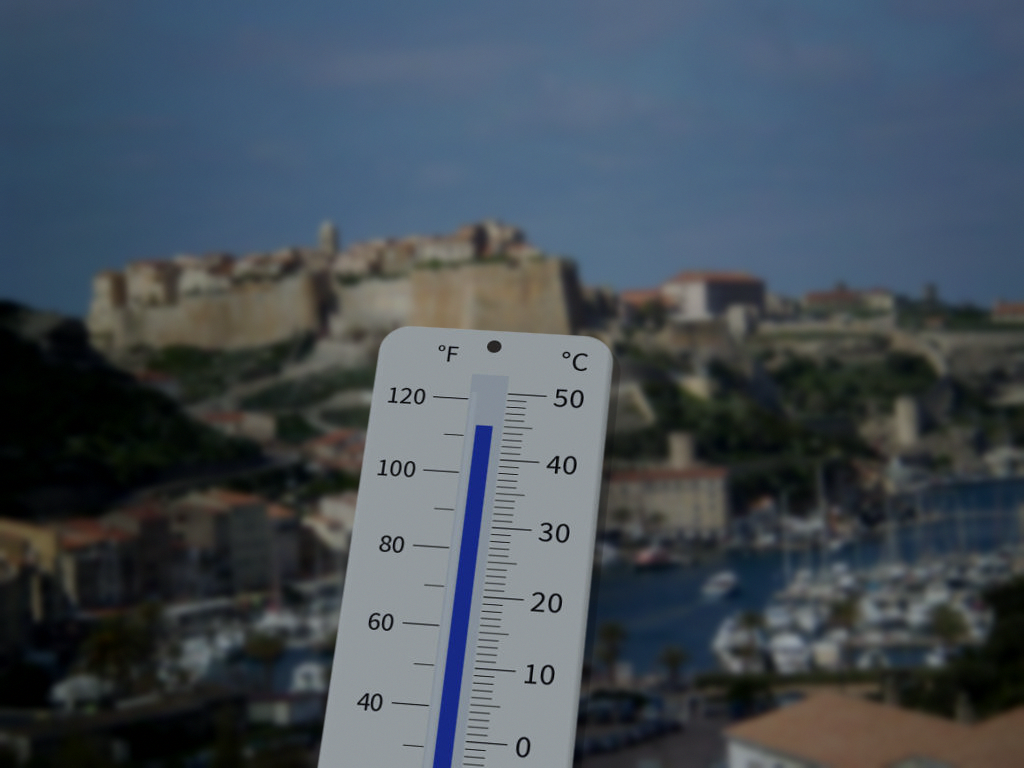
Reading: 45 °C
